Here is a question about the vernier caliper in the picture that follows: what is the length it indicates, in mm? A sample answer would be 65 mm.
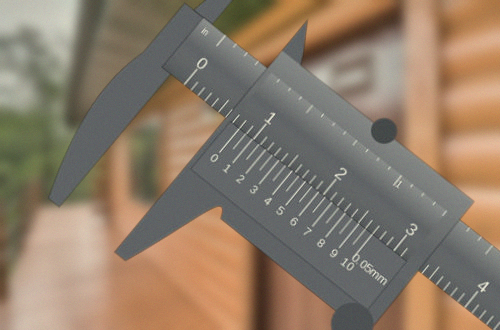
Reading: 8.0 mm
